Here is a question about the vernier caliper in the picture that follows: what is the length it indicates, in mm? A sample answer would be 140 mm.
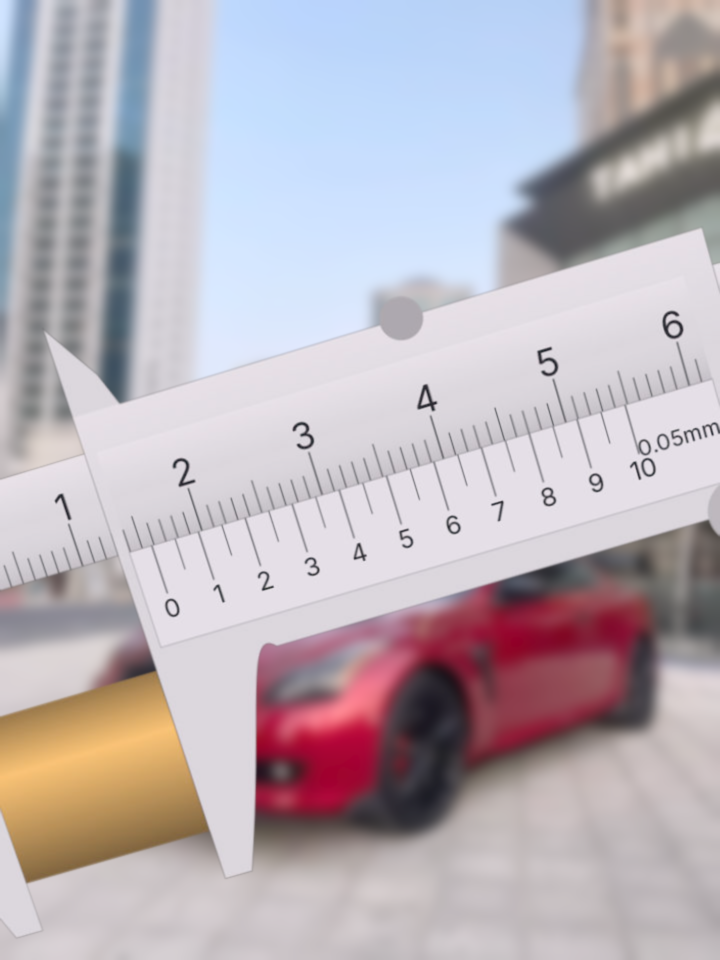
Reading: 15.8 mm
